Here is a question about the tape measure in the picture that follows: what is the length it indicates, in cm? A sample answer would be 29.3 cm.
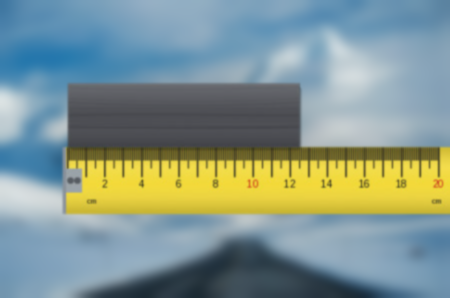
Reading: 12.5 cm
